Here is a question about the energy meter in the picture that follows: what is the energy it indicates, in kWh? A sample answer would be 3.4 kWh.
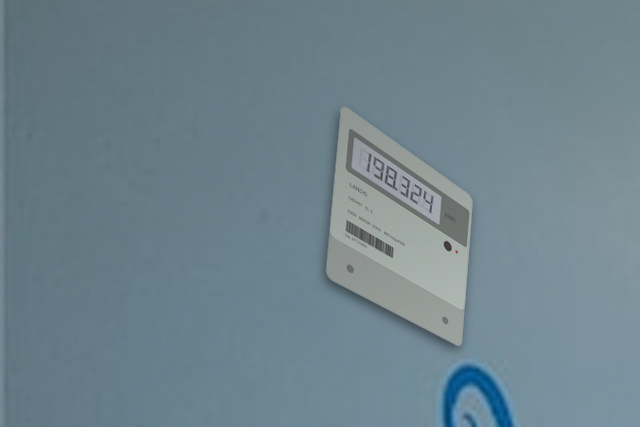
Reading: 198.324 kWh
